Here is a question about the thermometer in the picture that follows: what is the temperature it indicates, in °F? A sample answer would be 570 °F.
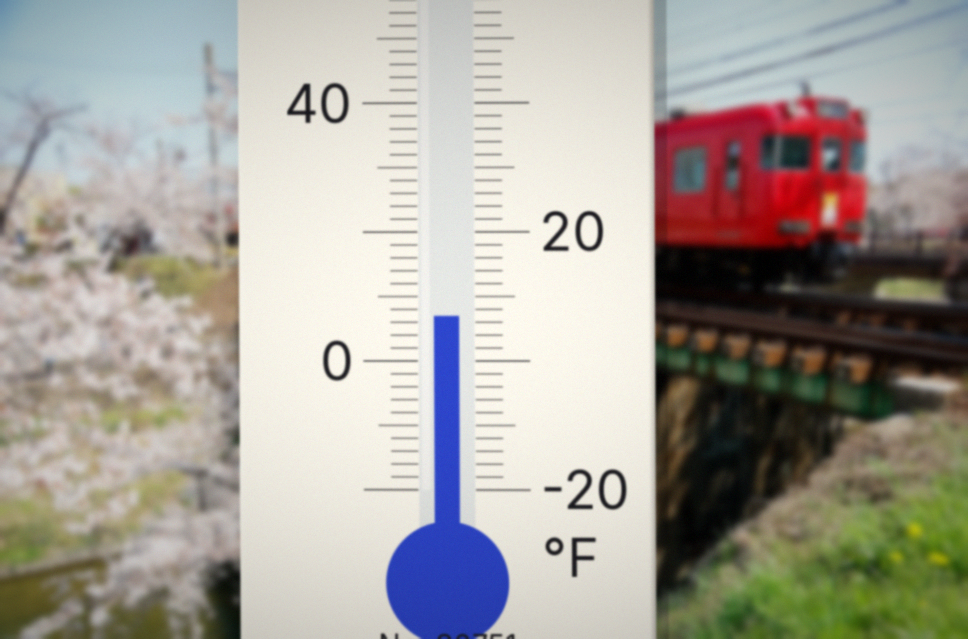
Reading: 7 °F
